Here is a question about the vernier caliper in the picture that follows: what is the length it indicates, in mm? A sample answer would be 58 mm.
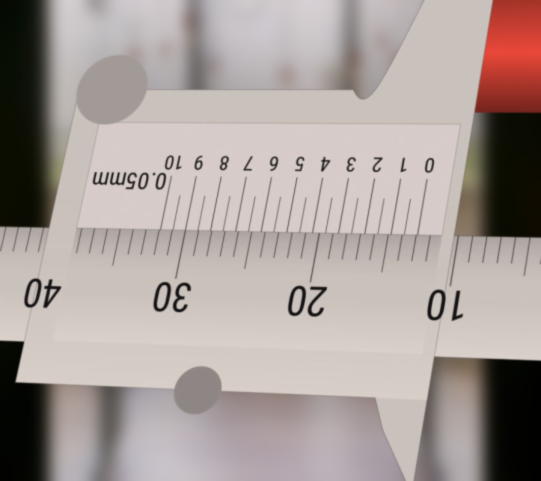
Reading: 12.9 mm
